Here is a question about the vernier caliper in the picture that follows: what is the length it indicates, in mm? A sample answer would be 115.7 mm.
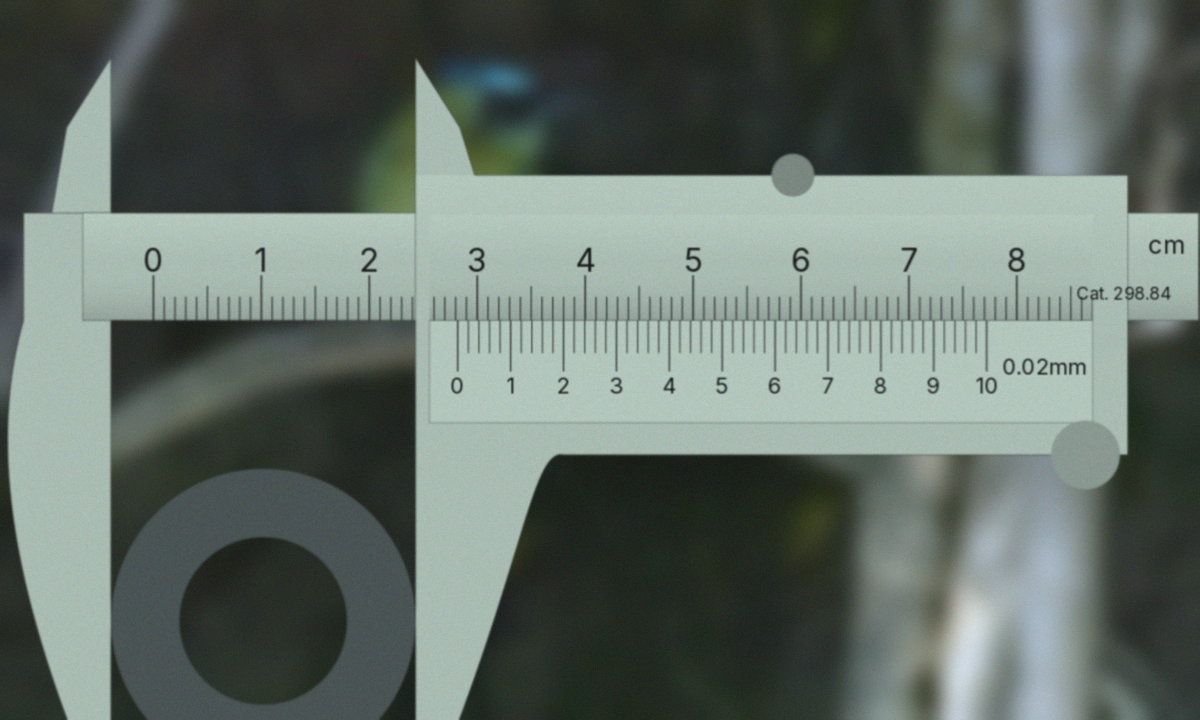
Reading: 28.2 mm
